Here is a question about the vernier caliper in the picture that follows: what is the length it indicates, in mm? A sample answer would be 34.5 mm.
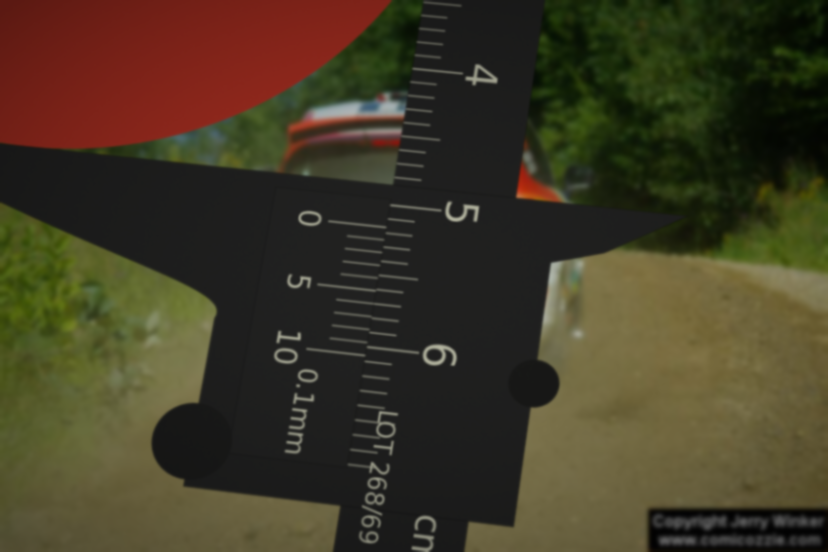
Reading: 51.6 mm
